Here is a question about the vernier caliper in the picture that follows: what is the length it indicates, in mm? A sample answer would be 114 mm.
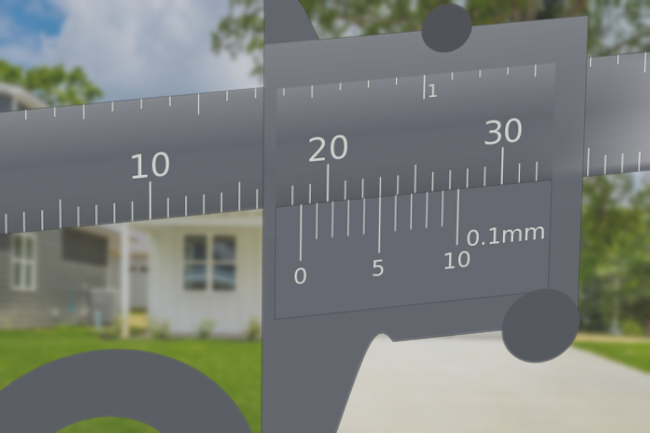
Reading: 18.5 mm
